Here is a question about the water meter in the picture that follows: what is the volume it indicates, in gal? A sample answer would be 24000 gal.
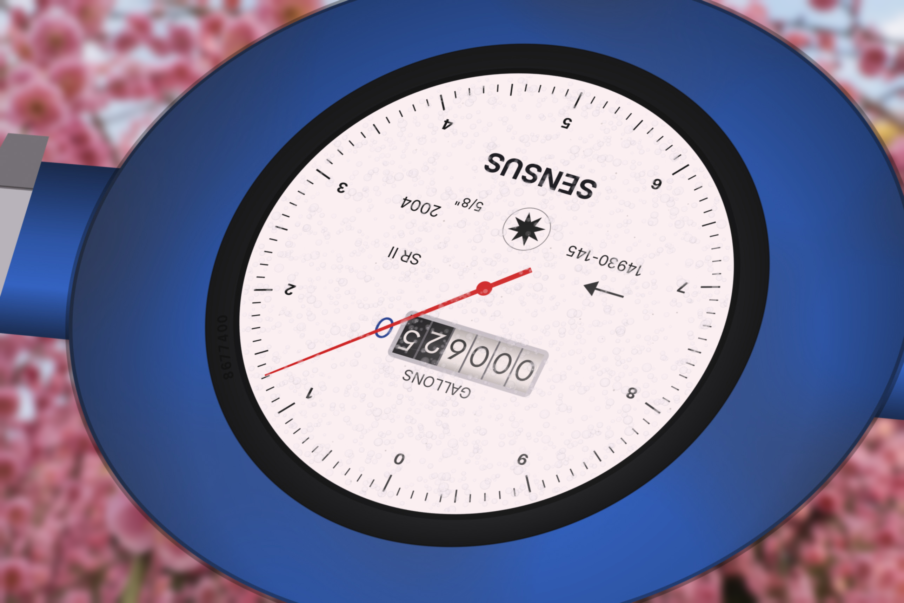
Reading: 6251.3 gal
